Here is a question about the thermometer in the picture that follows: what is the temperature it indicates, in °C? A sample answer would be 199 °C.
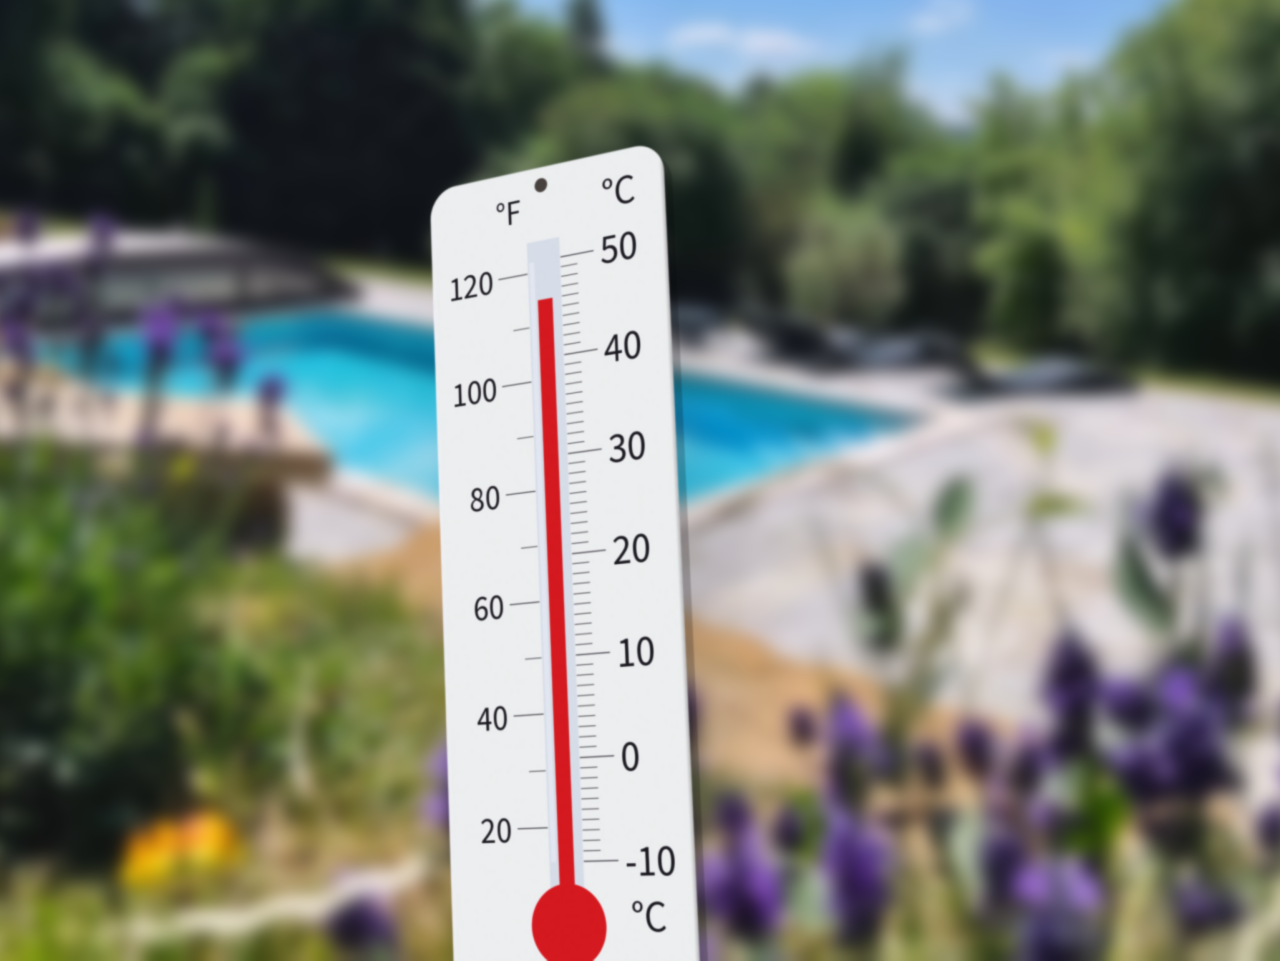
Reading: 46 °C
